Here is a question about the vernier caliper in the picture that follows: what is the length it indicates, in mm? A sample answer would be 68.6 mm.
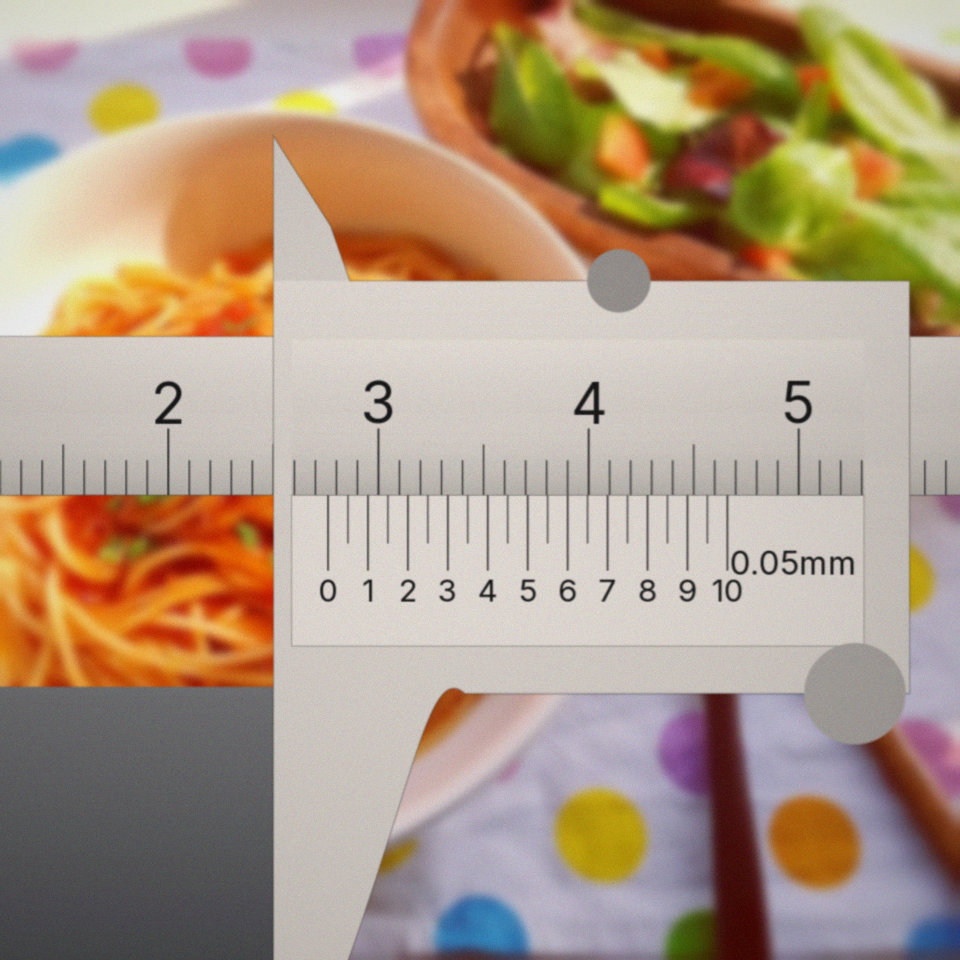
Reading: 27.6 mm
